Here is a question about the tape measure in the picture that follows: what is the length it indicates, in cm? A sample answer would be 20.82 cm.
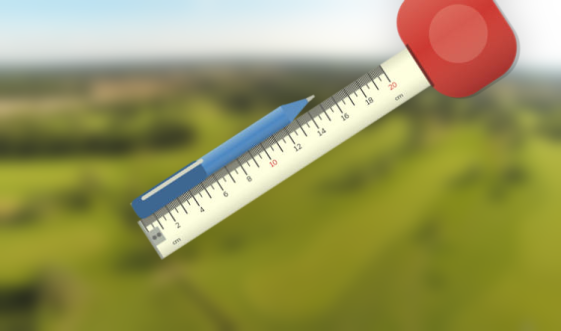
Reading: 15 cm
